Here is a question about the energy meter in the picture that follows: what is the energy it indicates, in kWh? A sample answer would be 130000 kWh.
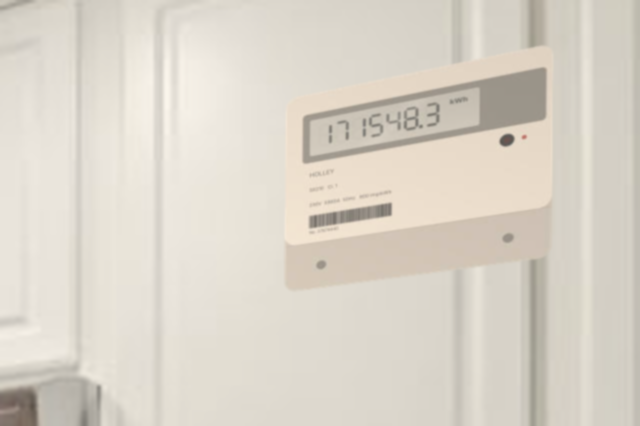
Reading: 171548.3 kWh
